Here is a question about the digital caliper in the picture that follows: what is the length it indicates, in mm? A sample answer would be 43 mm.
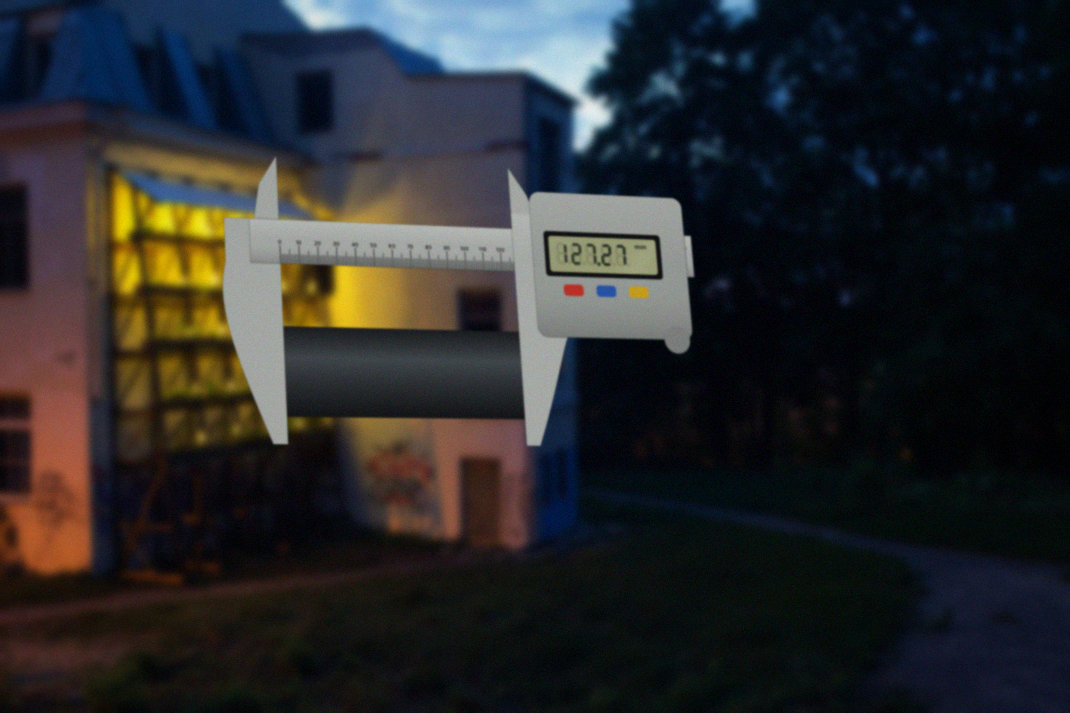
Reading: 127.27 mm
